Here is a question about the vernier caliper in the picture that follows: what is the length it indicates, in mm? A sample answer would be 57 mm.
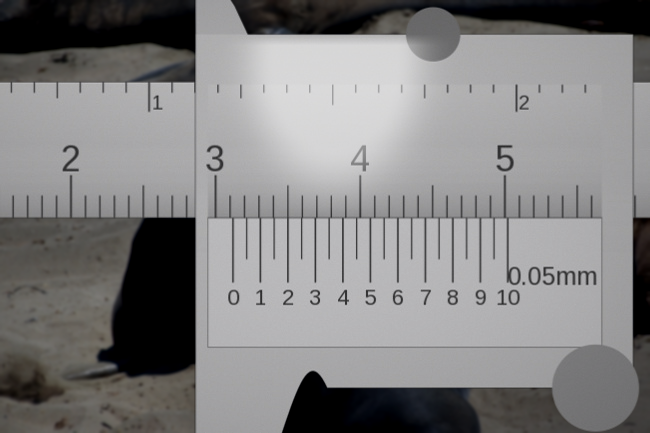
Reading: 31.2 mm
